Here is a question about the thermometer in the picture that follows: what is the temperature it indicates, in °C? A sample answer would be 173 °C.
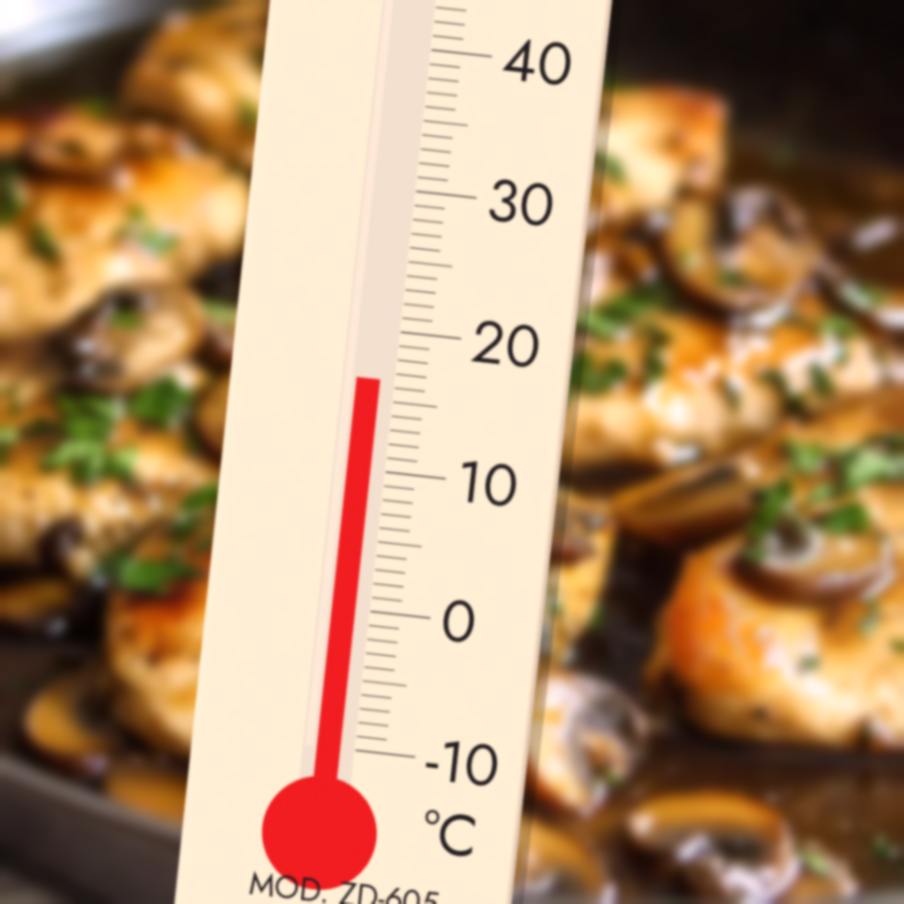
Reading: 16.5 °C
